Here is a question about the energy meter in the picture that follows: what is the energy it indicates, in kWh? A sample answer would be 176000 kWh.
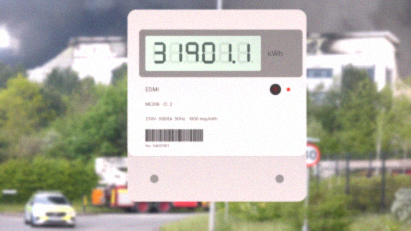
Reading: 31901.1 kWh
